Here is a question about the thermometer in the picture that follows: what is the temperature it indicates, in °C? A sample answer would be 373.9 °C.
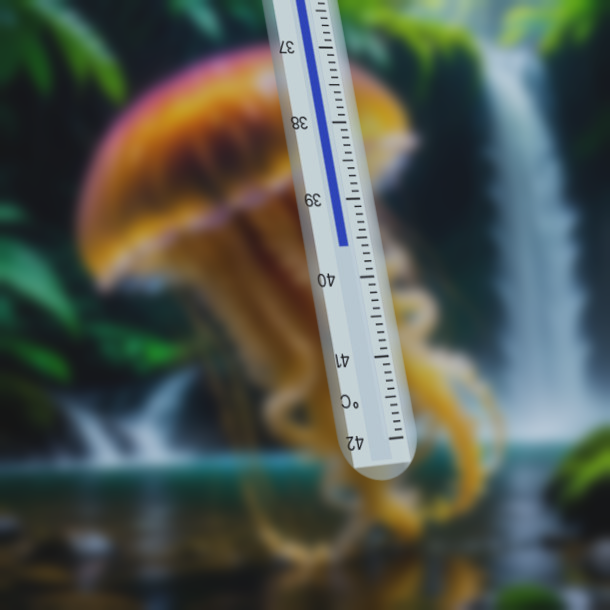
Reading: 39.6 °C
